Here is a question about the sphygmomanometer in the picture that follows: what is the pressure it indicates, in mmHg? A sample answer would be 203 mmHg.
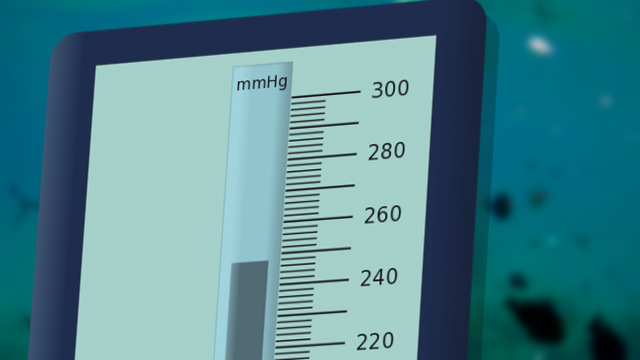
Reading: 248 mmHg
